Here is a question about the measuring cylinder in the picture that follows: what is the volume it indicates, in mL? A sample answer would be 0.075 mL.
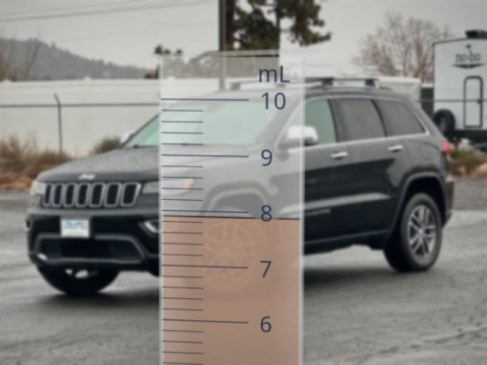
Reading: 7.9 mL
